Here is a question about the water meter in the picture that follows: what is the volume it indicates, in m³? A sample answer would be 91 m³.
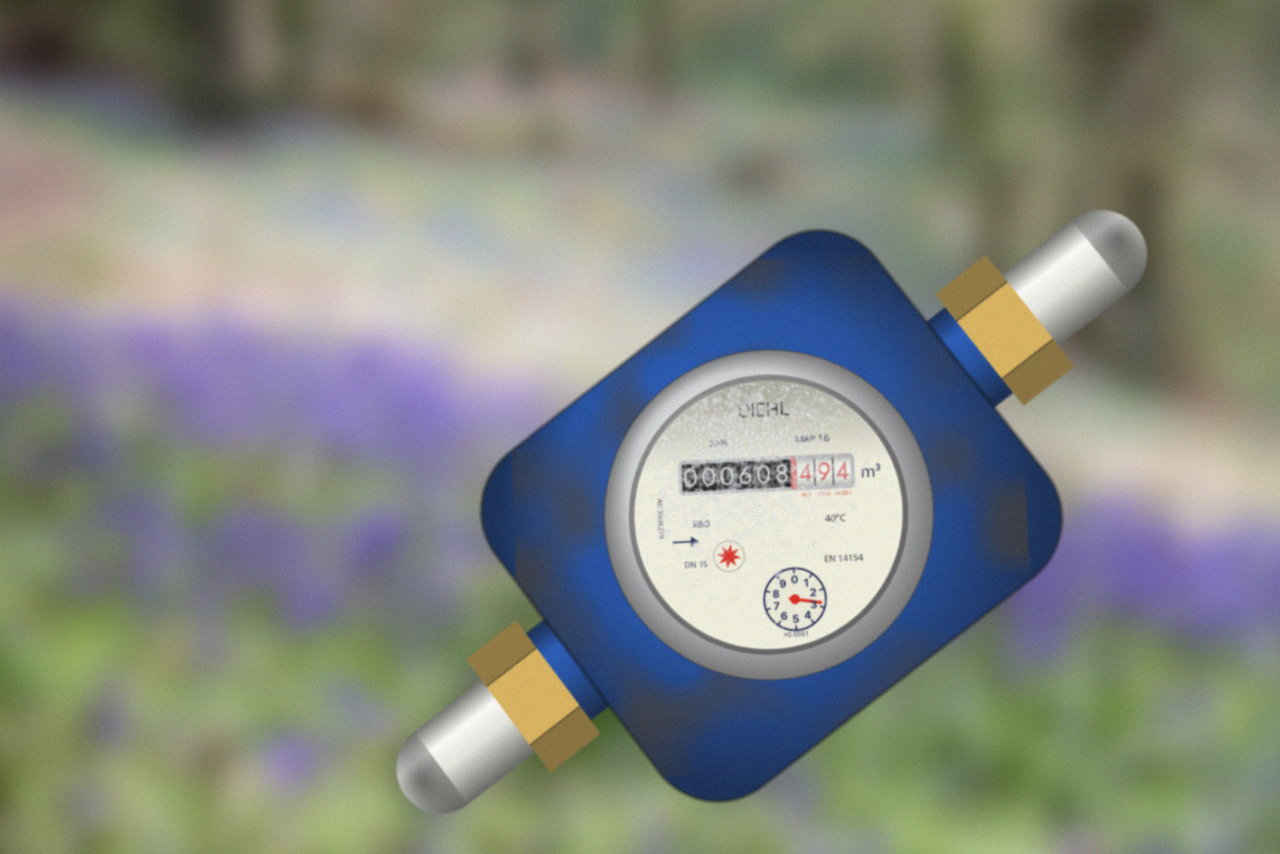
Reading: 608.4942 m³
